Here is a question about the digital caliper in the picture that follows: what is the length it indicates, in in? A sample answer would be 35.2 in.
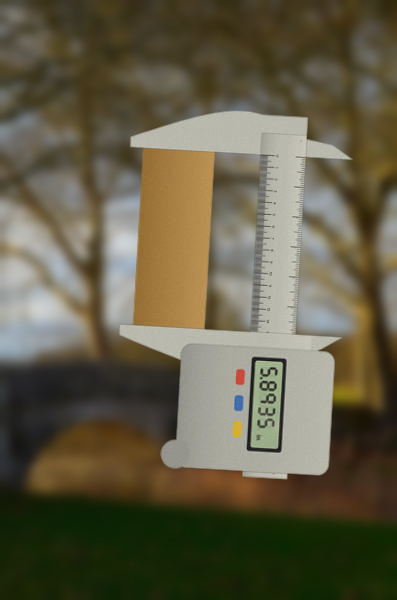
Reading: 5.8935 in
